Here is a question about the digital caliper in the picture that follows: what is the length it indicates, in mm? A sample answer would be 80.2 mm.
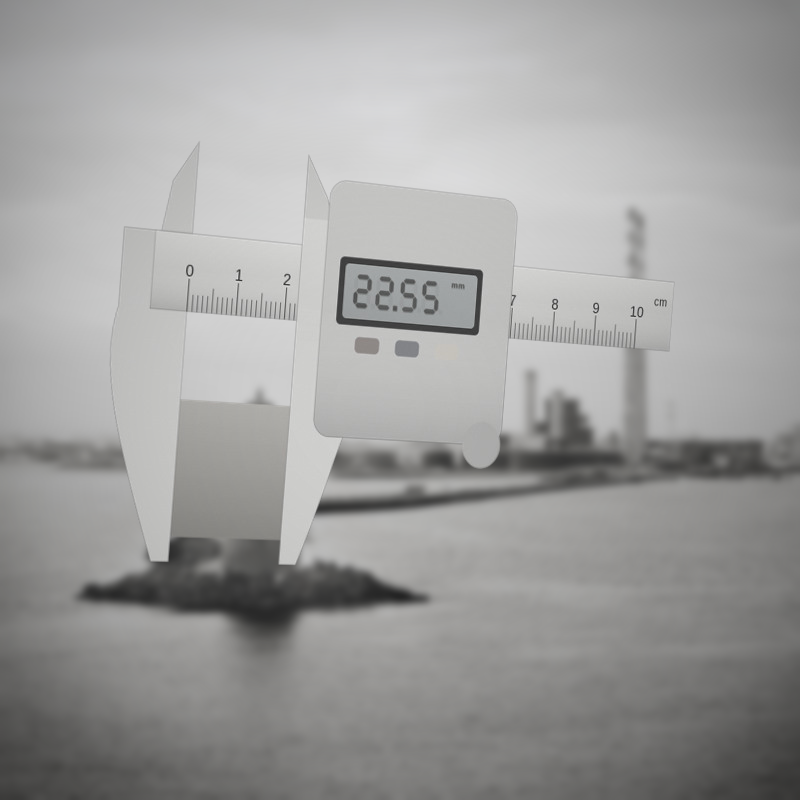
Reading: 22.55 mm
